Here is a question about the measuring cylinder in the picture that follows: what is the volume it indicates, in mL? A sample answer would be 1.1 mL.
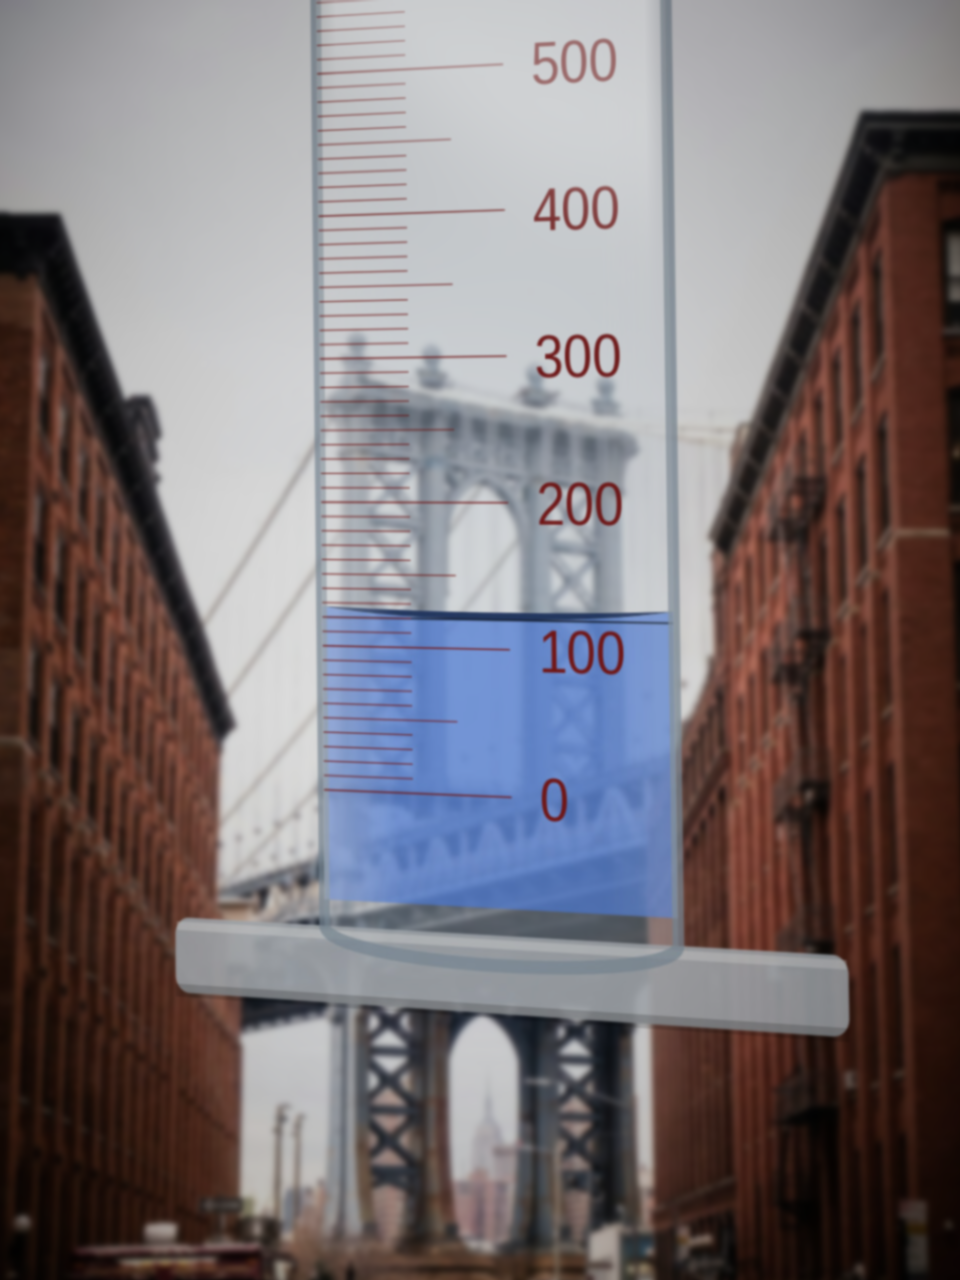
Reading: 120 mL
